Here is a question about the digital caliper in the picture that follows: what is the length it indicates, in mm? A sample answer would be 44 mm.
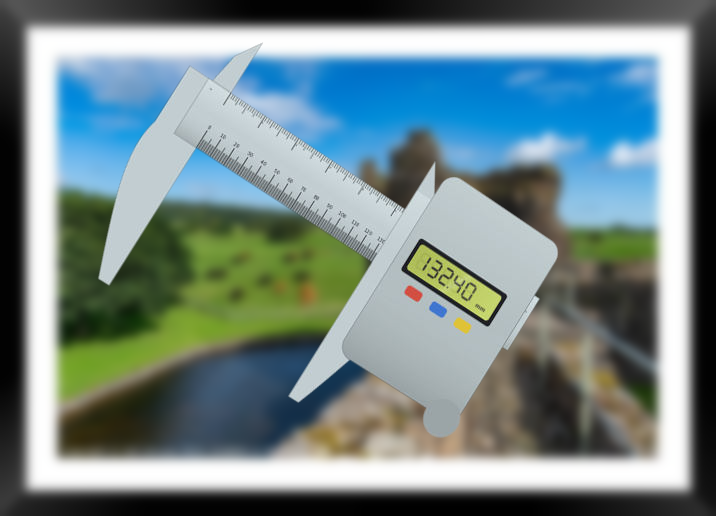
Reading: 132.40 mm
